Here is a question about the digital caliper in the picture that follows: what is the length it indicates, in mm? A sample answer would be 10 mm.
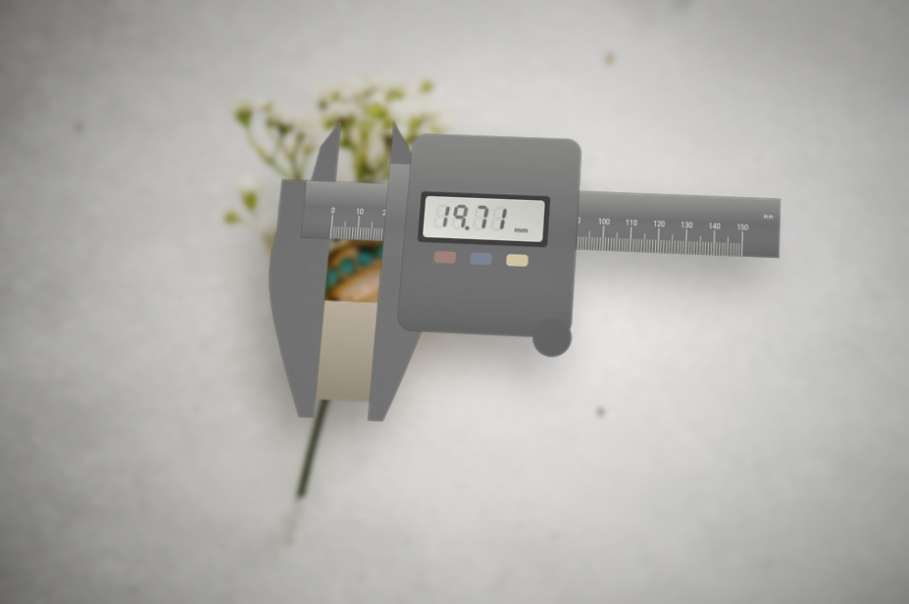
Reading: 19.71 mm
